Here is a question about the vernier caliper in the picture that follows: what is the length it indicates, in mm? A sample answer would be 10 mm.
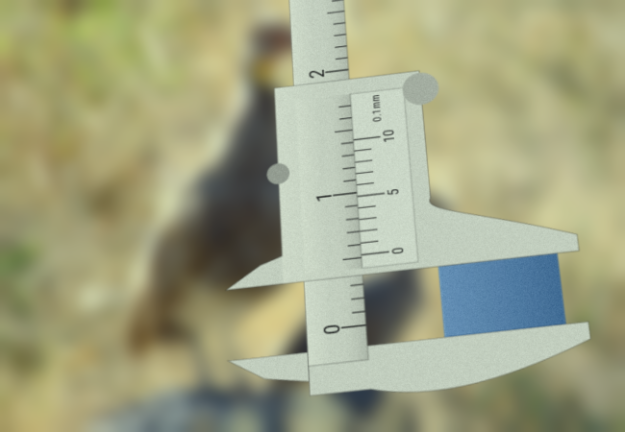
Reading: 5.2 mm
